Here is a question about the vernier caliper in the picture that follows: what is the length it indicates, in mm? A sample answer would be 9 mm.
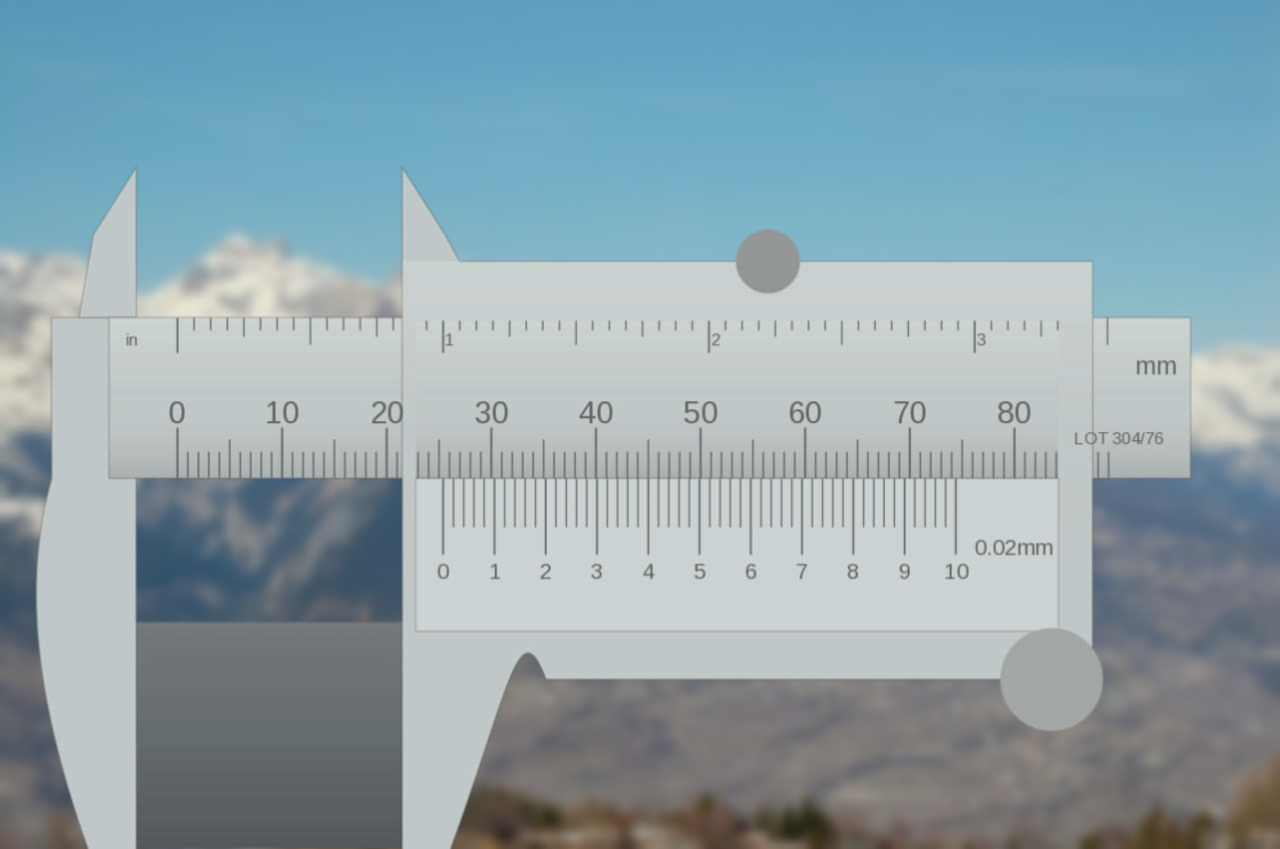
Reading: 25.4 mm
